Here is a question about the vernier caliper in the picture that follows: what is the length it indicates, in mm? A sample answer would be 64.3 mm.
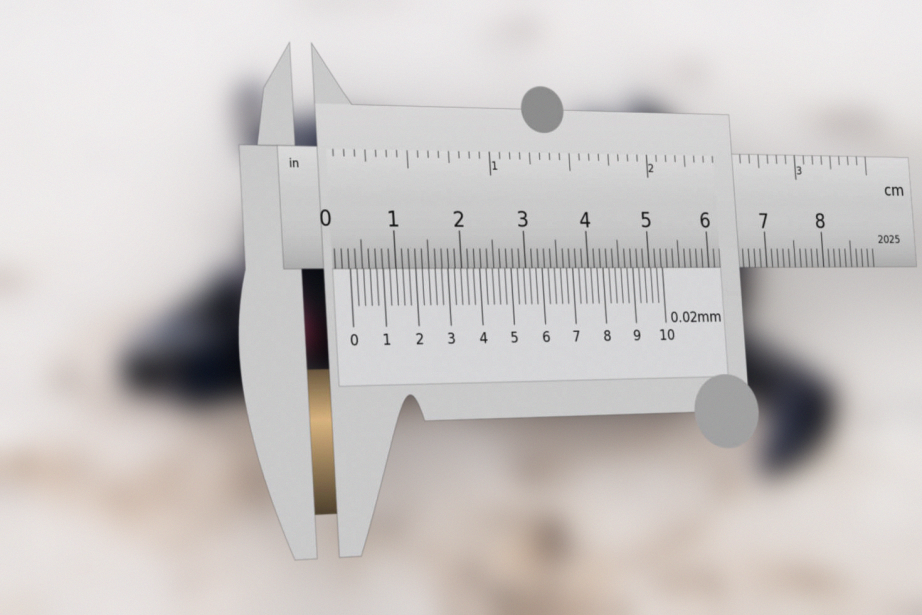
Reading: 3.2 mm
